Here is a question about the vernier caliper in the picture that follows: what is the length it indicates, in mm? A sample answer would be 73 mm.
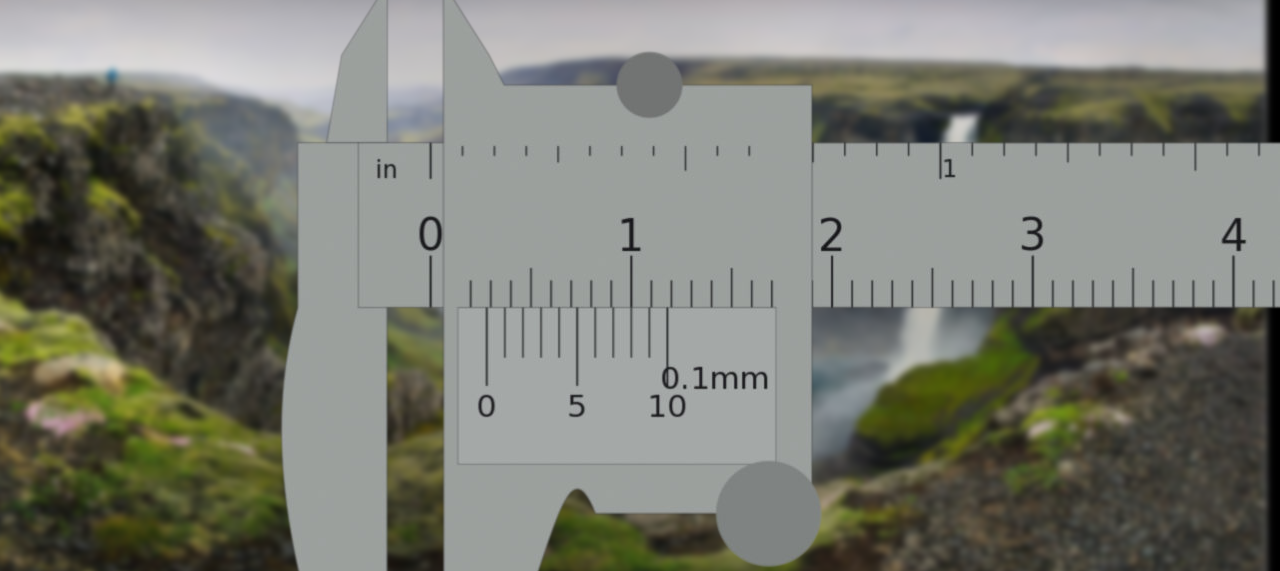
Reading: 2.8 mm
